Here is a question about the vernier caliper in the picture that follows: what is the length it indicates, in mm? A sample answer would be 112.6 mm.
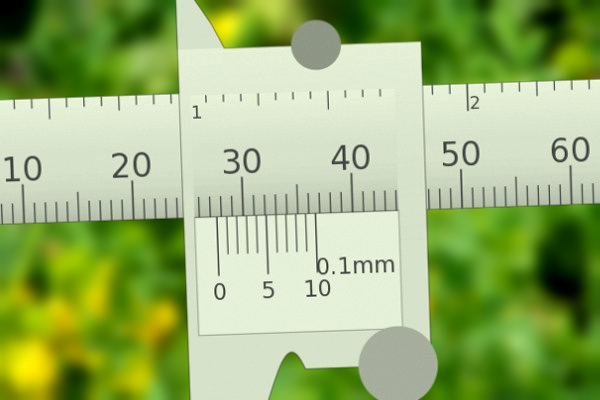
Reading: 27.6 mm
